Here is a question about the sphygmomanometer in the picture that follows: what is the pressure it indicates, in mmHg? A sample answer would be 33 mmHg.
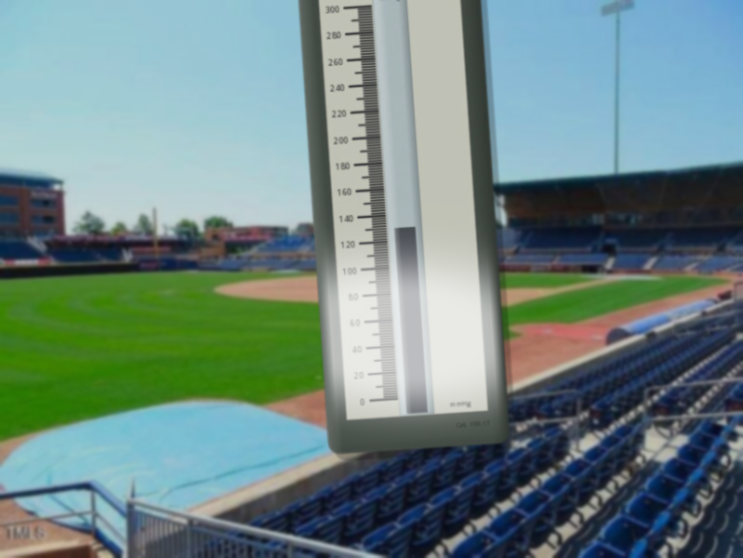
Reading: 130 mmHg
